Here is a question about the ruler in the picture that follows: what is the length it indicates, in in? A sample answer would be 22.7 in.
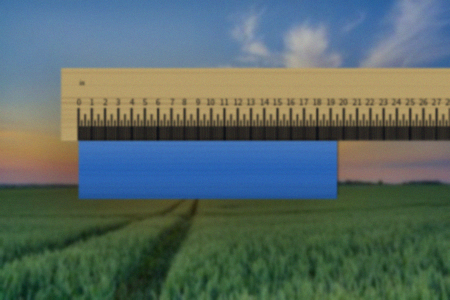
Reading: 19.5 in
